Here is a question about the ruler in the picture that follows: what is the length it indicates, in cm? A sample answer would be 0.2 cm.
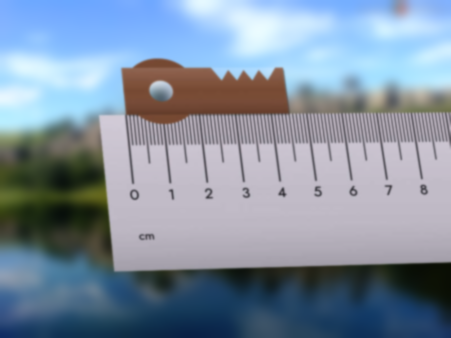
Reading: 4.5 cm
